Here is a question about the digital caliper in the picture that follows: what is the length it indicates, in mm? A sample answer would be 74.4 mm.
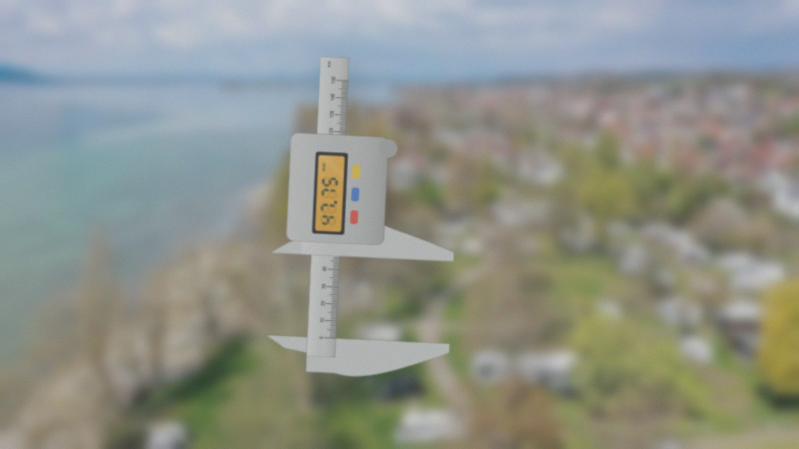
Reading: 47.75 mm
